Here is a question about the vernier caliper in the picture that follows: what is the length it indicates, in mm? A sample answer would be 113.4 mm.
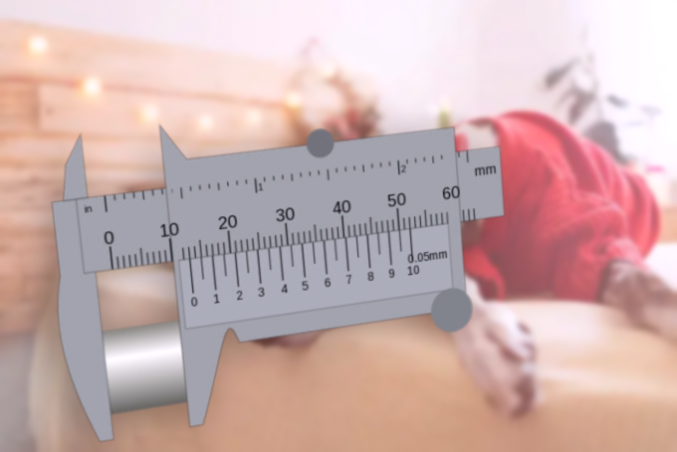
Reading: 13.0 mm
